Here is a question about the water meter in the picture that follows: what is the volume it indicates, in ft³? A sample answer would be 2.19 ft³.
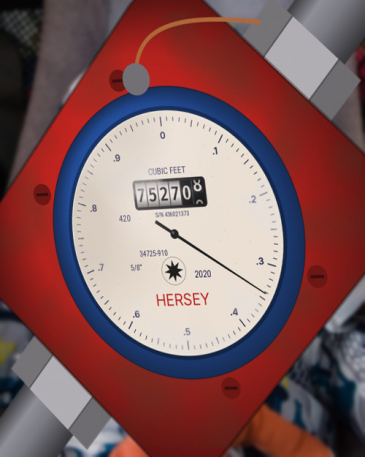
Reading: 752708.34 ft³
